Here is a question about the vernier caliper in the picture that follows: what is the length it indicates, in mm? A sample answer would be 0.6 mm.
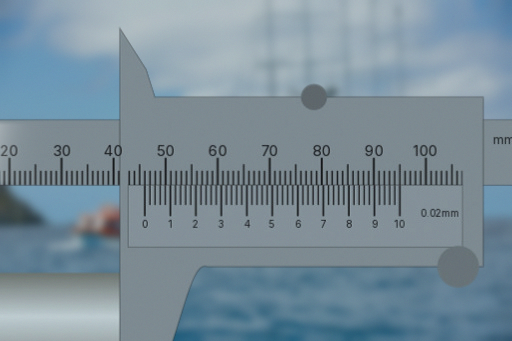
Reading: 46.0 mm
